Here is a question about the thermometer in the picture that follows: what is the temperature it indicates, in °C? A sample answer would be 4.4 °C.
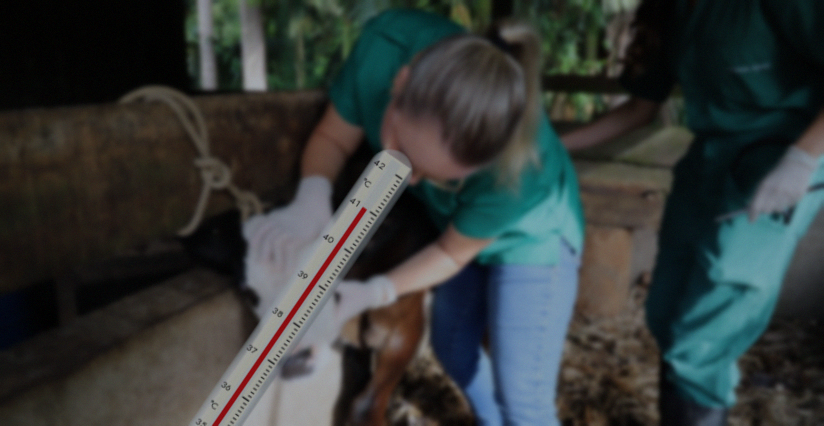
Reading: 41 °C
